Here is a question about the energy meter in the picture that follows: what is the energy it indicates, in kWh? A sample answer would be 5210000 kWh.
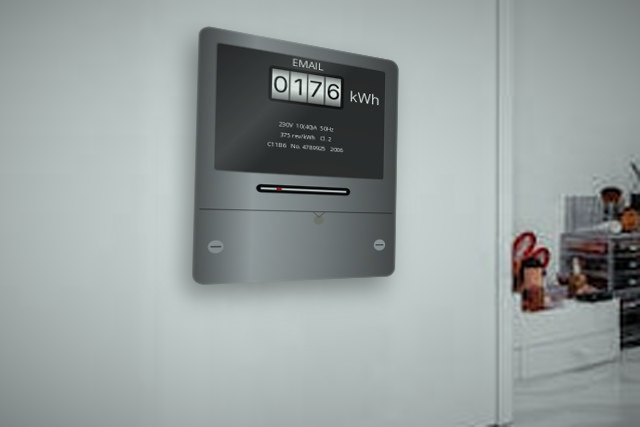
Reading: 176 kWh
